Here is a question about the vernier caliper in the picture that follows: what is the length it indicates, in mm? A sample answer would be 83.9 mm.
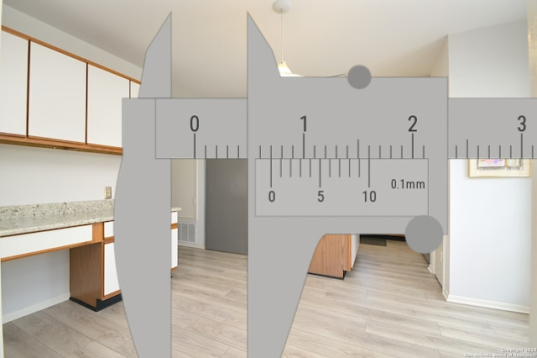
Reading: 7.0 mm
